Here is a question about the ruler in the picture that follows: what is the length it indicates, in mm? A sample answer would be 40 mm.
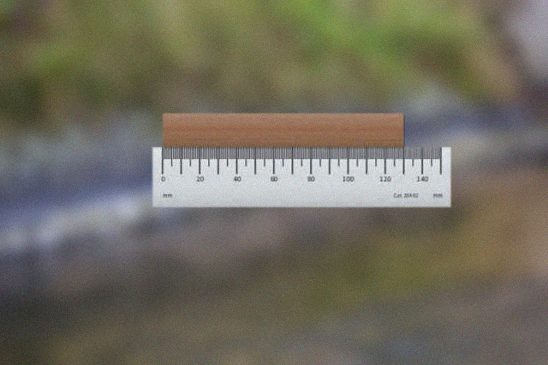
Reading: 130 mm
